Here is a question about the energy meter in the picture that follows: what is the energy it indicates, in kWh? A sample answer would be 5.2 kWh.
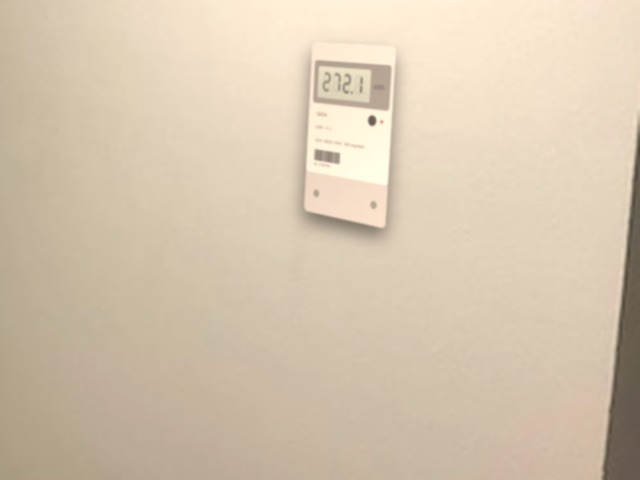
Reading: 272.1 kWh
